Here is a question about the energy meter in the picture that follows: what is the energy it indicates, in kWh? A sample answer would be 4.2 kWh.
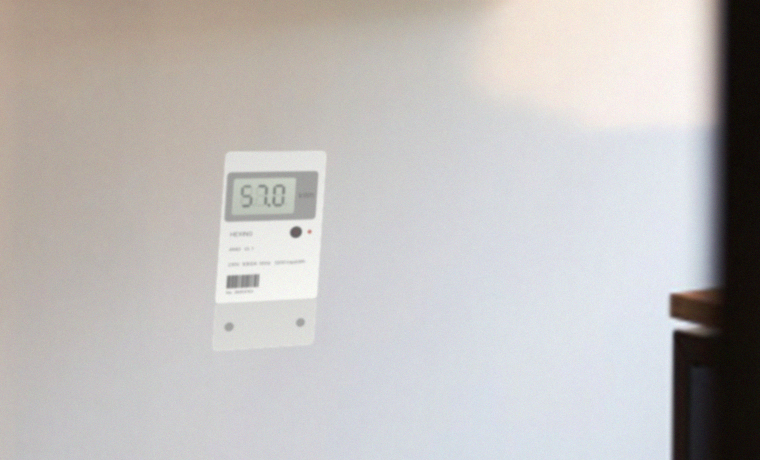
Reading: 57.0 kWh
